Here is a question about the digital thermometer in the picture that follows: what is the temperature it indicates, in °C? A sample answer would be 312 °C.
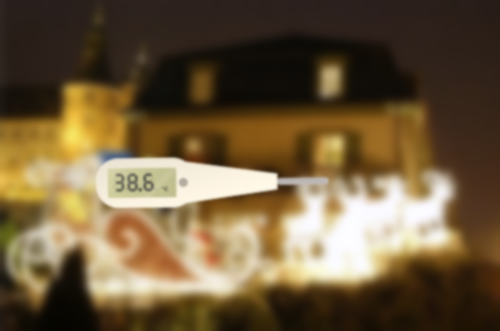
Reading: 38.6 °C
